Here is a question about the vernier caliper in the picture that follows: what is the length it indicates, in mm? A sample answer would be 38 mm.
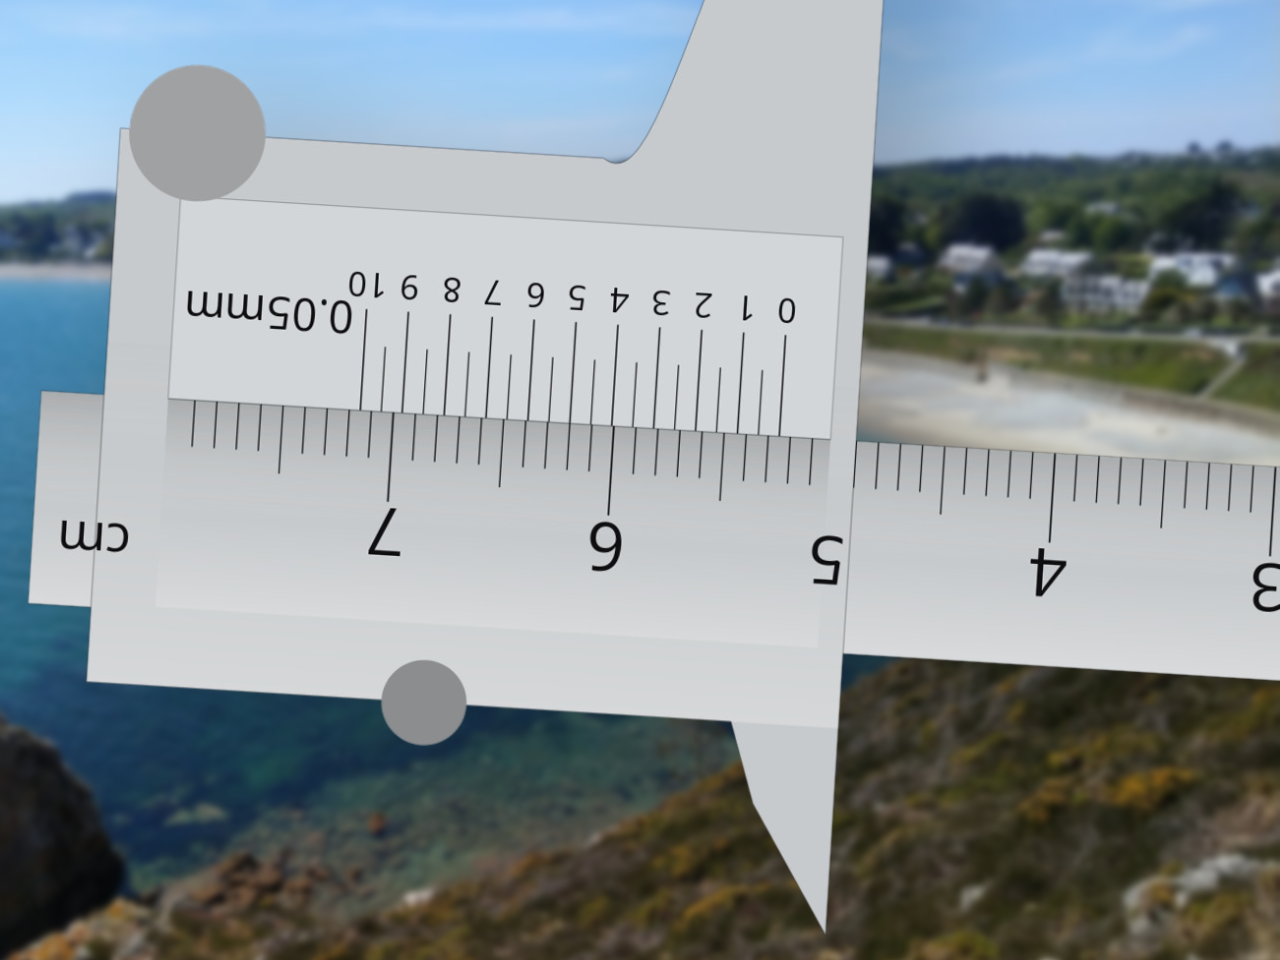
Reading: 52.5 mm
